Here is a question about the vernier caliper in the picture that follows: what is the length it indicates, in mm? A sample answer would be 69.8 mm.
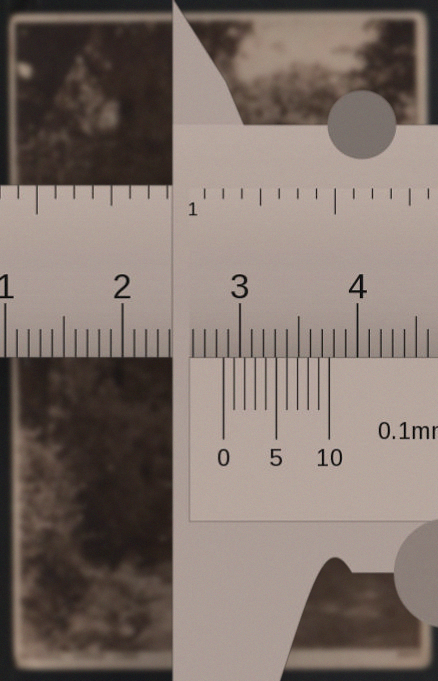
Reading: 28.6 mm
